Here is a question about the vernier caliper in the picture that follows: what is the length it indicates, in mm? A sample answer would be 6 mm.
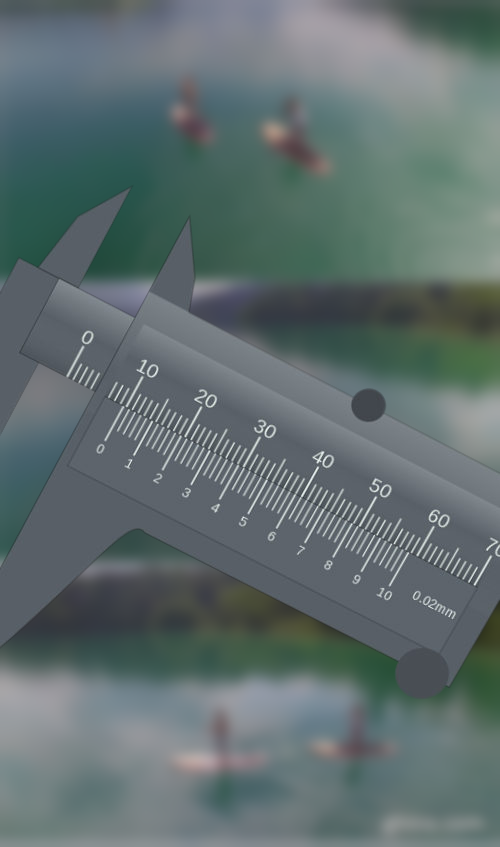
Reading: 9.6 mm
